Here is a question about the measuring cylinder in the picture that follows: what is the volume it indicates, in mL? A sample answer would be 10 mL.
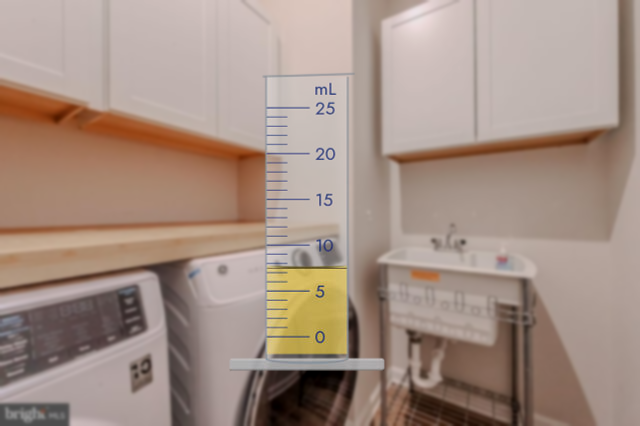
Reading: 7.5 mL
